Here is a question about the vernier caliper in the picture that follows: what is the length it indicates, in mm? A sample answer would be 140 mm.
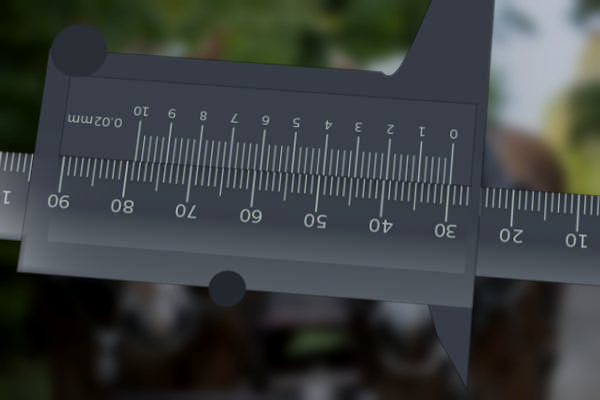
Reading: 29.8 mm
